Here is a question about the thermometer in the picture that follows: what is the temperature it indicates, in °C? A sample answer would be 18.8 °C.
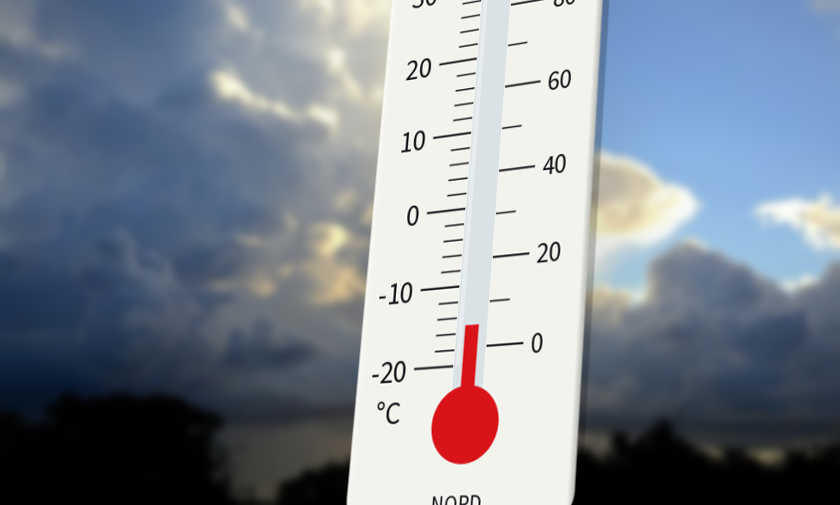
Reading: -15 °C
